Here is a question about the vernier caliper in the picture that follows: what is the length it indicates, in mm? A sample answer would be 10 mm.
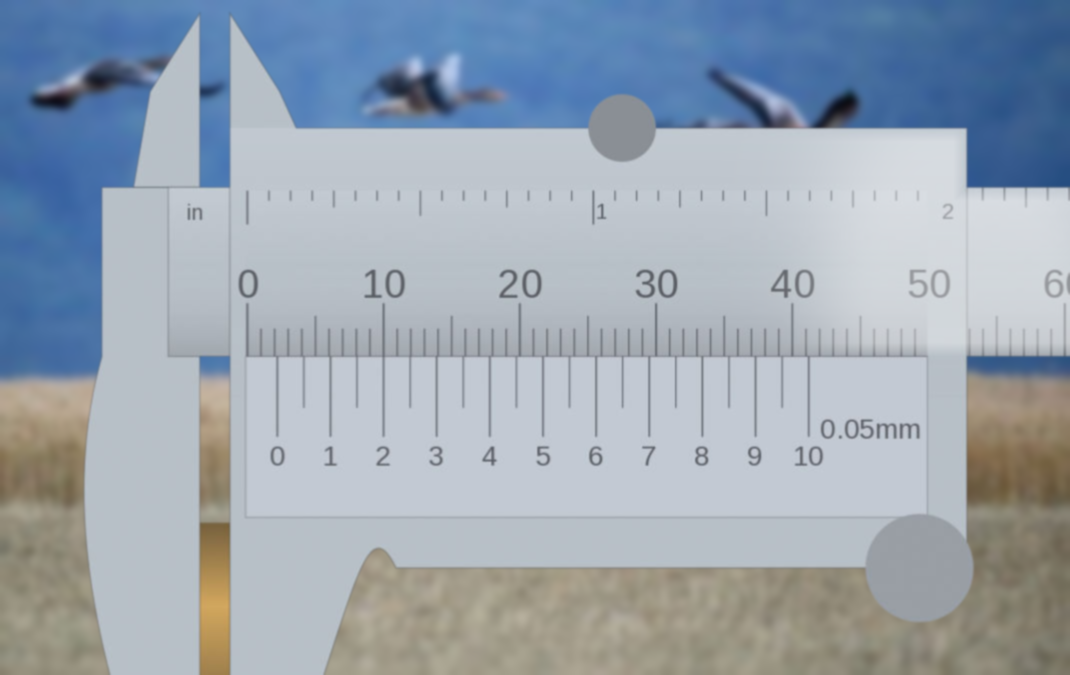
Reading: 2.2 mm
